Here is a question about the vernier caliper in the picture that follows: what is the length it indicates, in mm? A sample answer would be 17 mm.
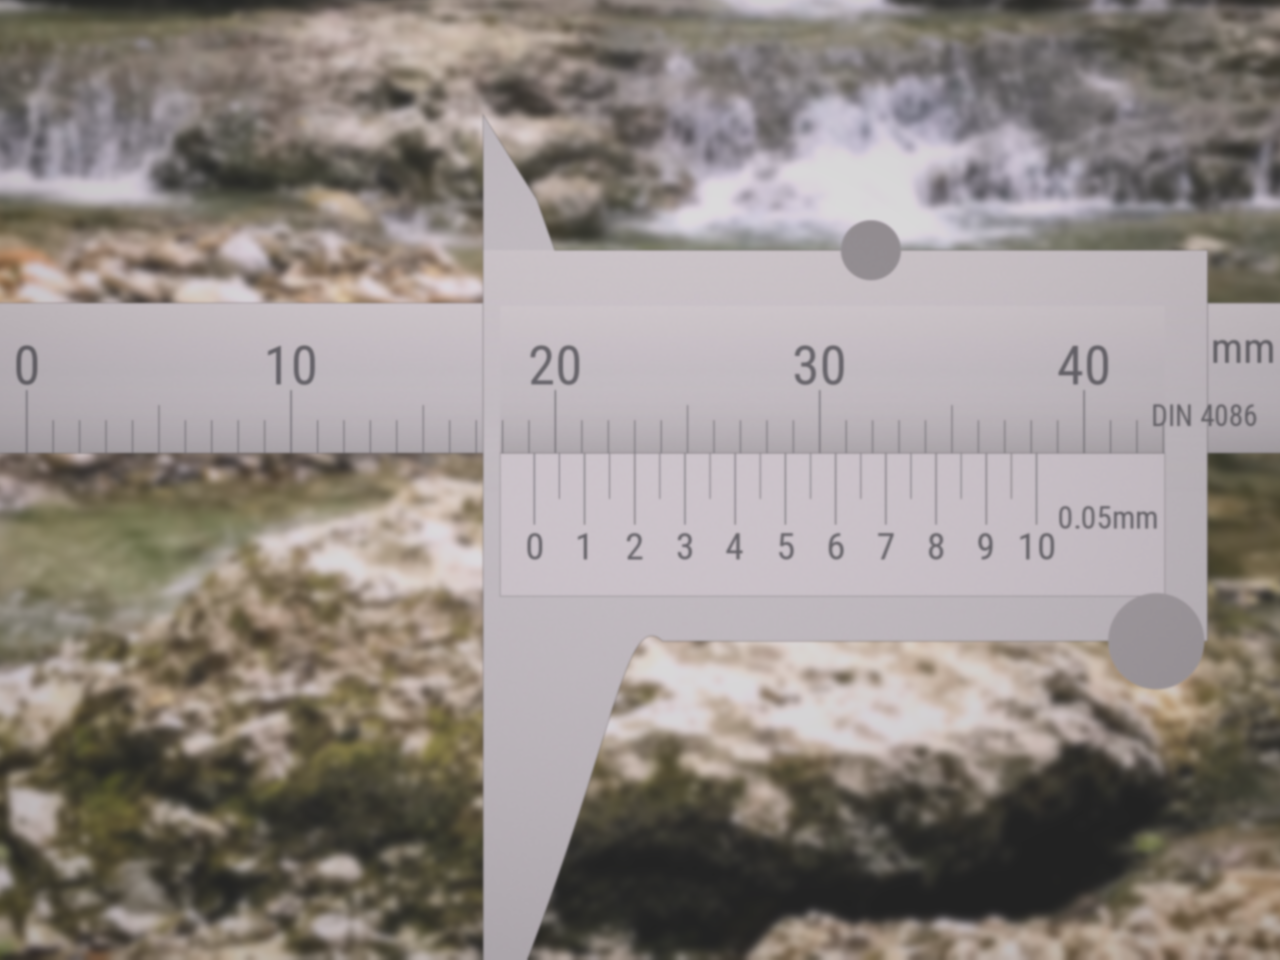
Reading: 19.2 mm
